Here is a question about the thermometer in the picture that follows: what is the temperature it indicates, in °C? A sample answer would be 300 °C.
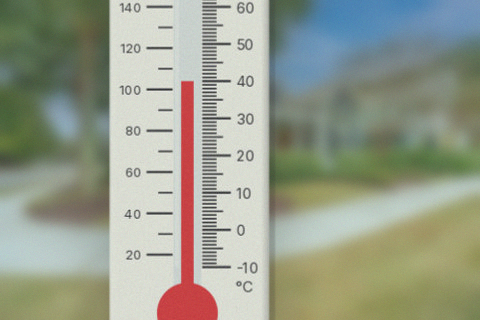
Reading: 40 °C
